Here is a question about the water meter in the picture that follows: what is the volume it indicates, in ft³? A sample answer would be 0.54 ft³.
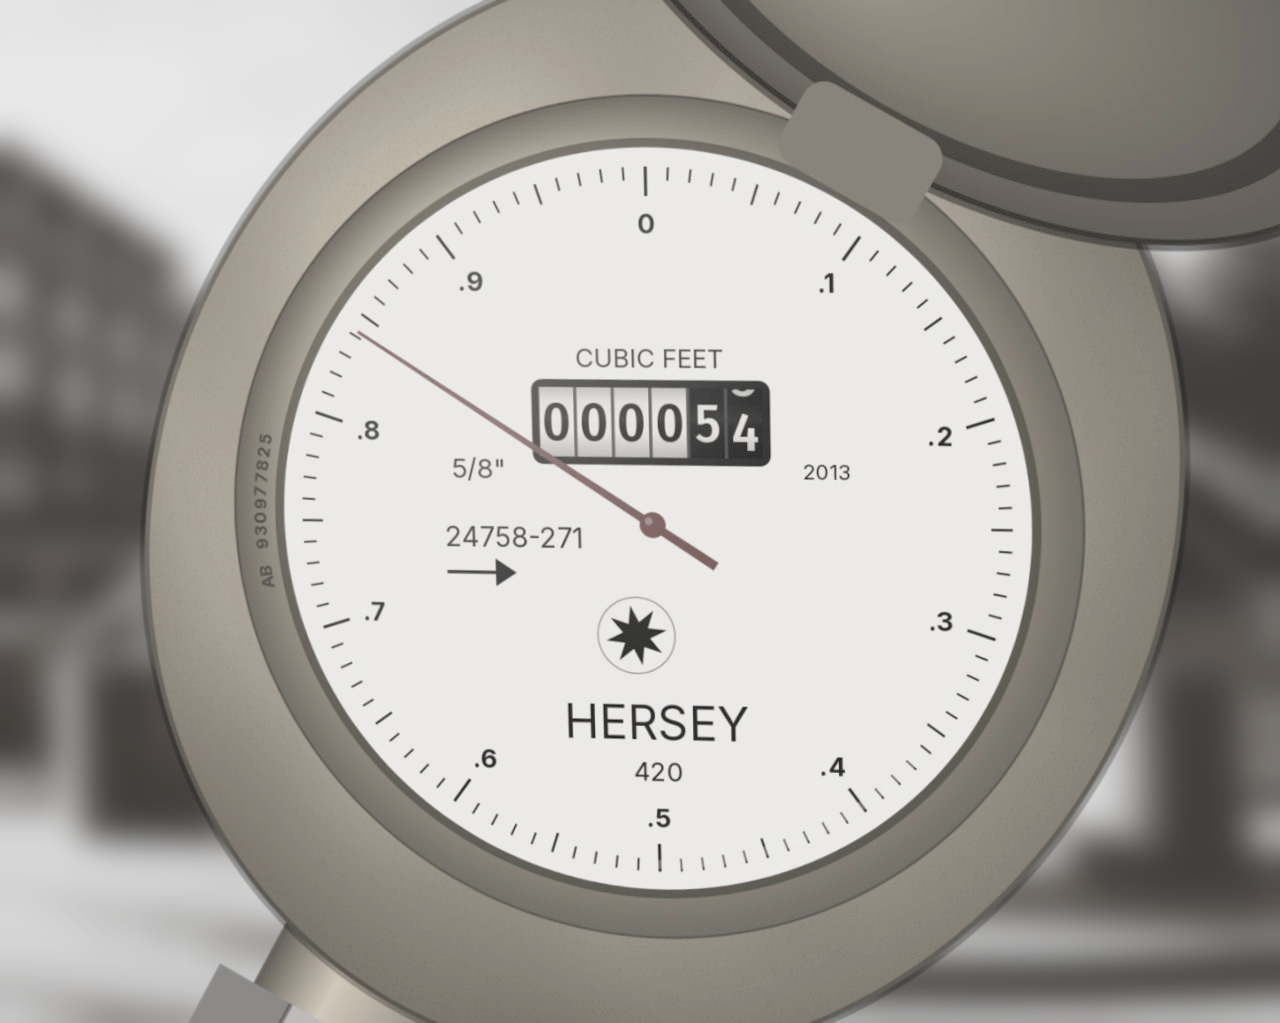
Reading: 53.84 ft³
